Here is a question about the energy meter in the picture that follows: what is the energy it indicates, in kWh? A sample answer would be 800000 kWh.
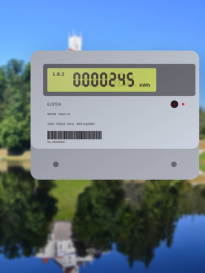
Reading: 245 kWh
